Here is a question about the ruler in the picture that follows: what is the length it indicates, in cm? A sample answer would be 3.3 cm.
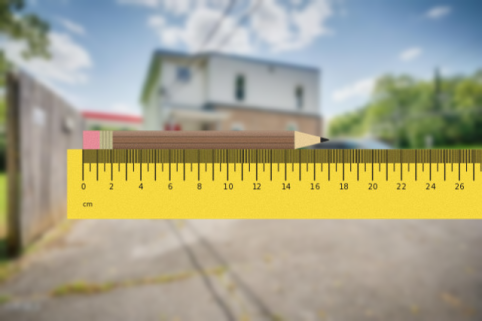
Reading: 17 cm
